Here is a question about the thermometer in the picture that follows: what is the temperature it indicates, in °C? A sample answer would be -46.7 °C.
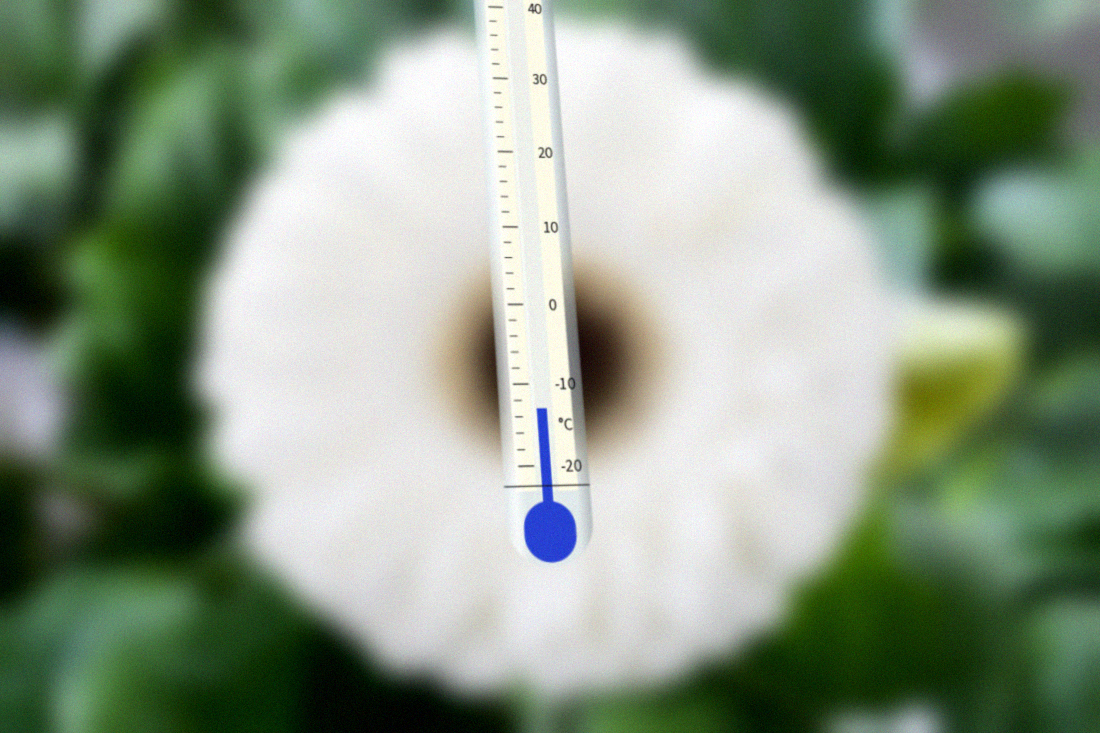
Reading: -13 °C
